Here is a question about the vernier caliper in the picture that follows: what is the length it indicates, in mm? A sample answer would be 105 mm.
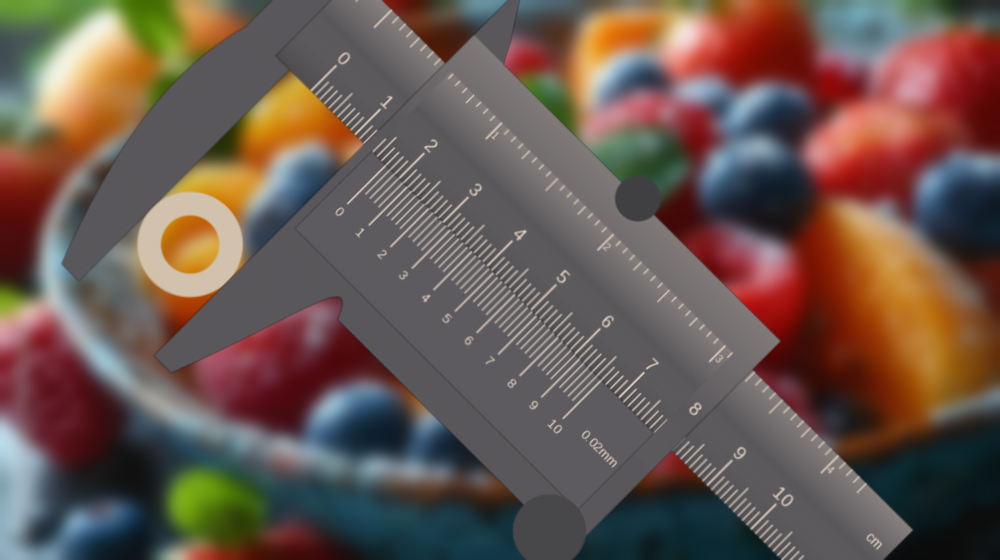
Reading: 17.0 mm
